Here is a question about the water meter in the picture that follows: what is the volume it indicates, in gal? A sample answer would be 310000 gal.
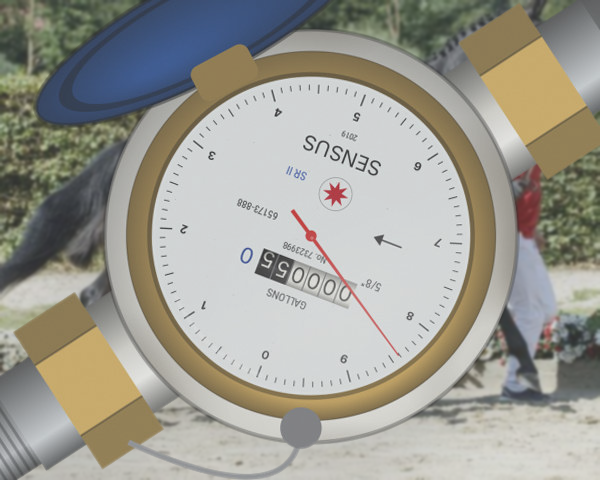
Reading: 548.4 gal
